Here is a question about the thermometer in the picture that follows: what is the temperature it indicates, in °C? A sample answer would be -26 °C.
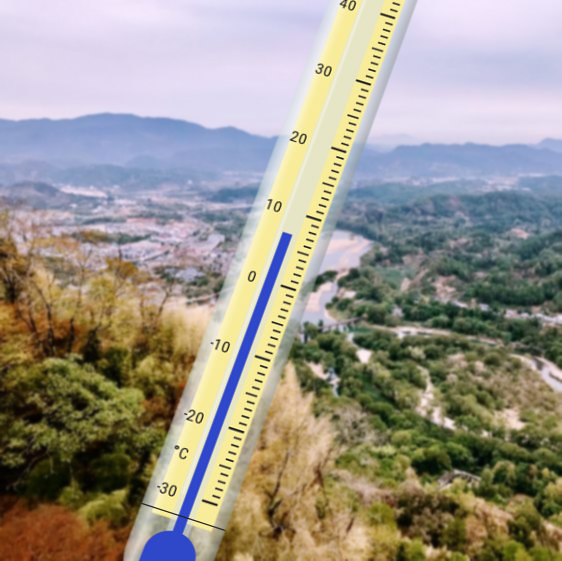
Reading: 7 °C
